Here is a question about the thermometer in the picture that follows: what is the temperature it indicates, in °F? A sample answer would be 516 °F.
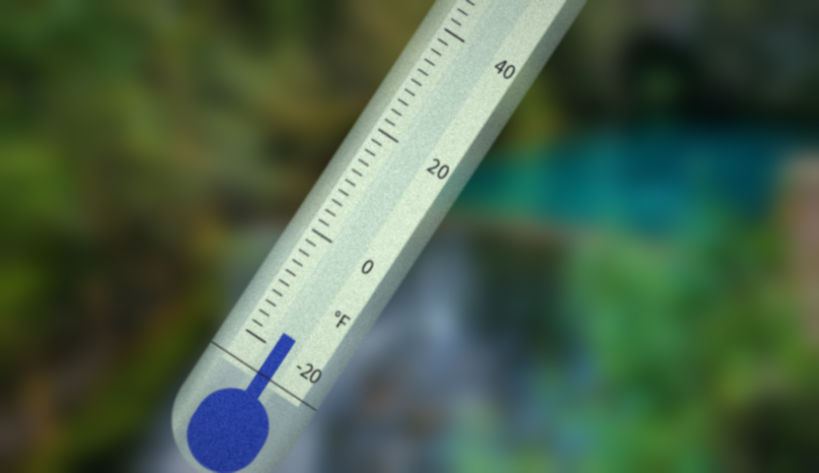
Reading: -17 °F
